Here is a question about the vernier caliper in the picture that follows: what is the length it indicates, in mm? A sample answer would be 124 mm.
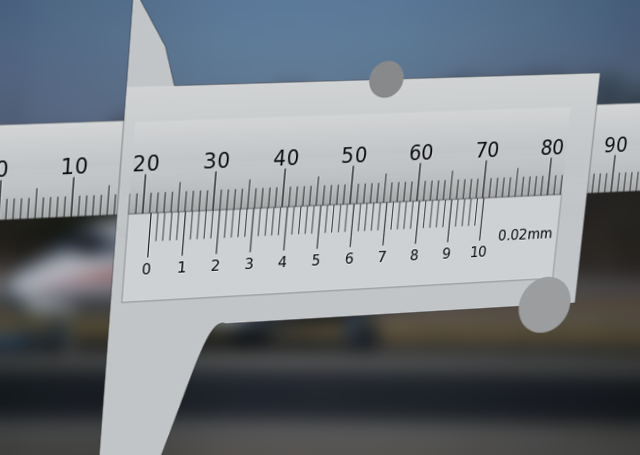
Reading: 21.2 mm
